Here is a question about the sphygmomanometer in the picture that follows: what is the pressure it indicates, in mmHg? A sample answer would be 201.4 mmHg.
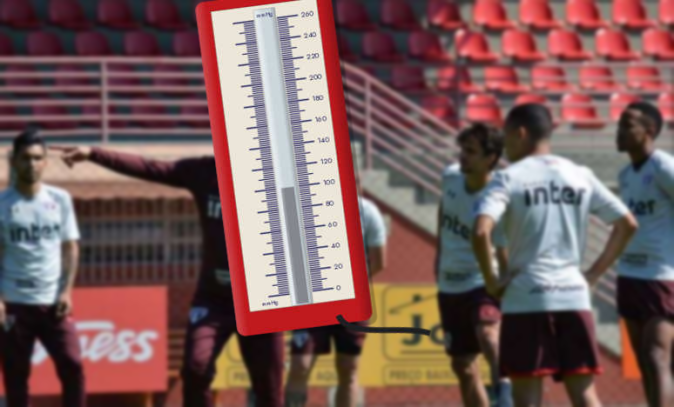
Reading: 100 mmHg
